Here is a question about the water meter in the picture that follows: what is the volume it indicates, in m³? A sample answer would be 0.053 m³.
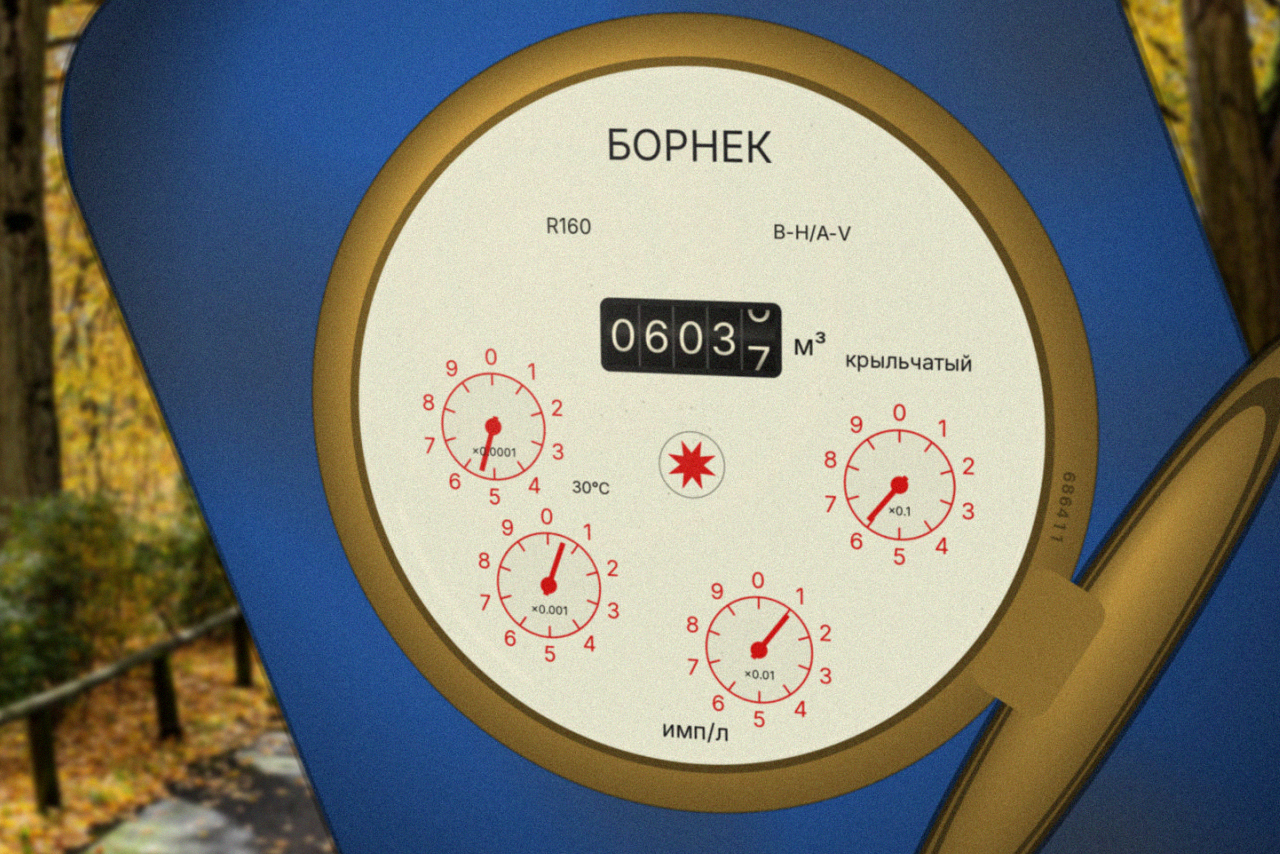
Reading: 6036.6105 m³
